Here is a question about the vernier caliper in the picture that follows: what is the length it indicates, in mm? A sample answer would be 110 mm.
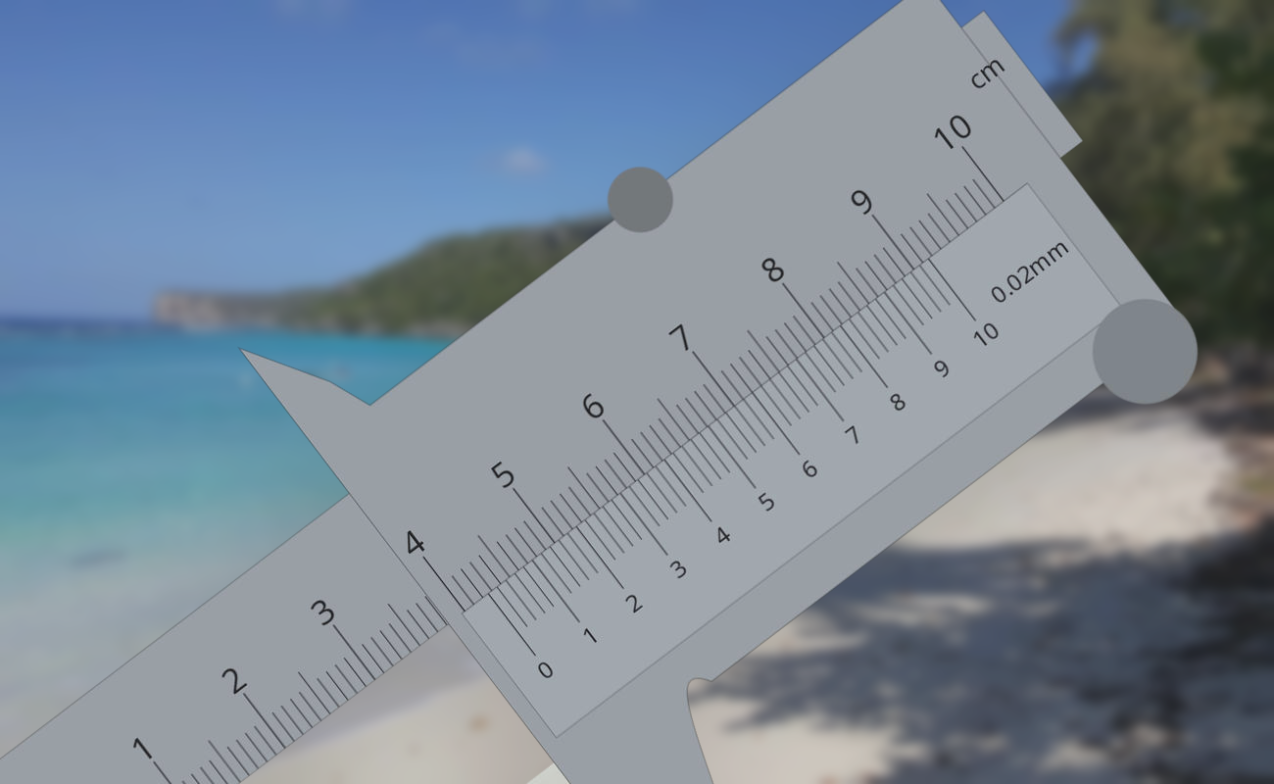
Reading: 42.6 mm
